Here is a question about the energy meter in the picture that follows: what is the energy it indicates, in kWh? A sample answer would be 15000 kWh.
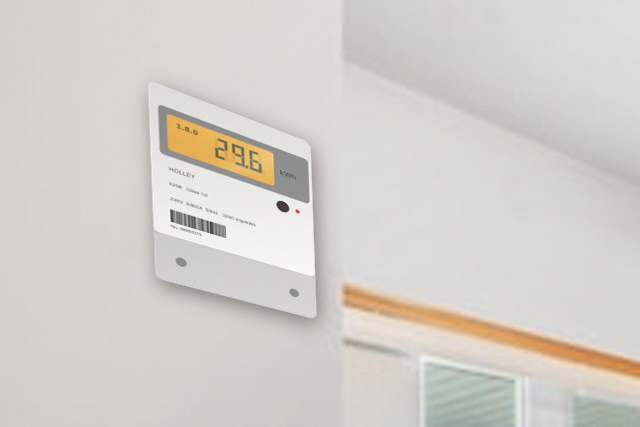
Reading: 29.6 kWh
